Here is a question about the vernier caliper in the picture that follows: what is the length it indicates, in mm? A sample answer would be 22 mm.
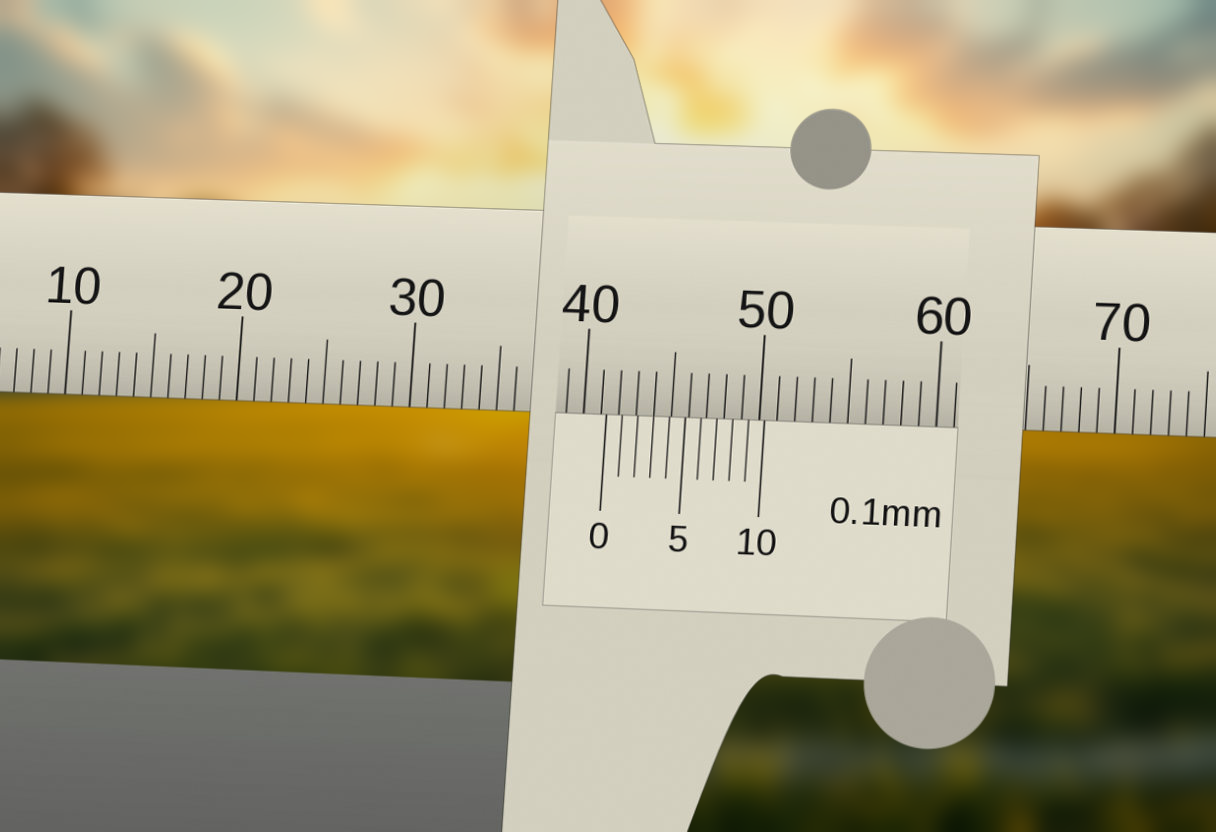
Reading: 41.3 mm
